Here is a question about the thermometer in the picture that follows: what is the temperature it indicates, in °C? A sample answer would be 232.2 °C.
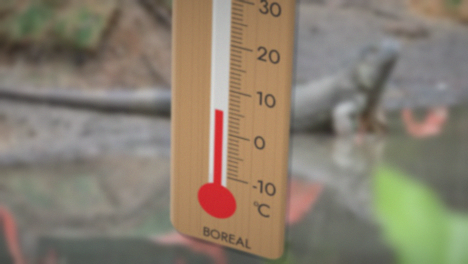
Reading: 5 °C
